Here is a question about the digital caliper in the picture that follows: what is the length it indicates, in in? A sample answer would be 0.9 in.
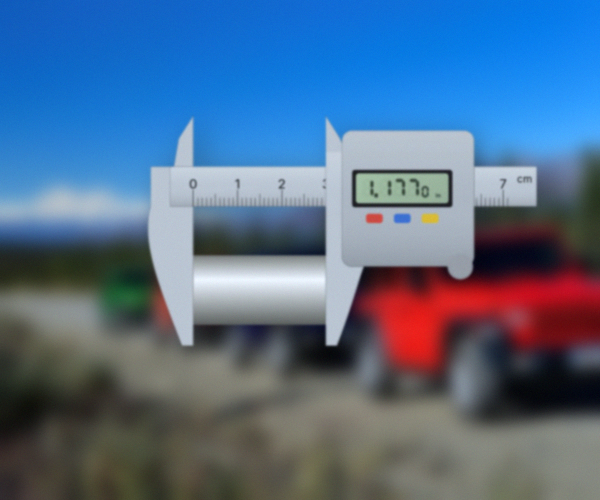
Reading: 1.1770 in
